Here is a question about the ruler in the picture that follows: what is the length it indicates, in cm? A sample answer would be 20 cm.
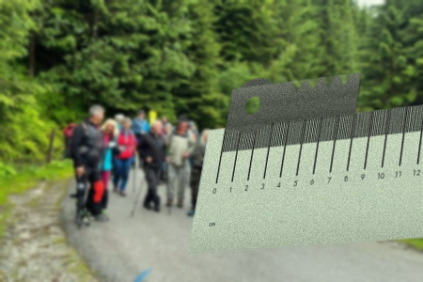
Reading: 8 cm
